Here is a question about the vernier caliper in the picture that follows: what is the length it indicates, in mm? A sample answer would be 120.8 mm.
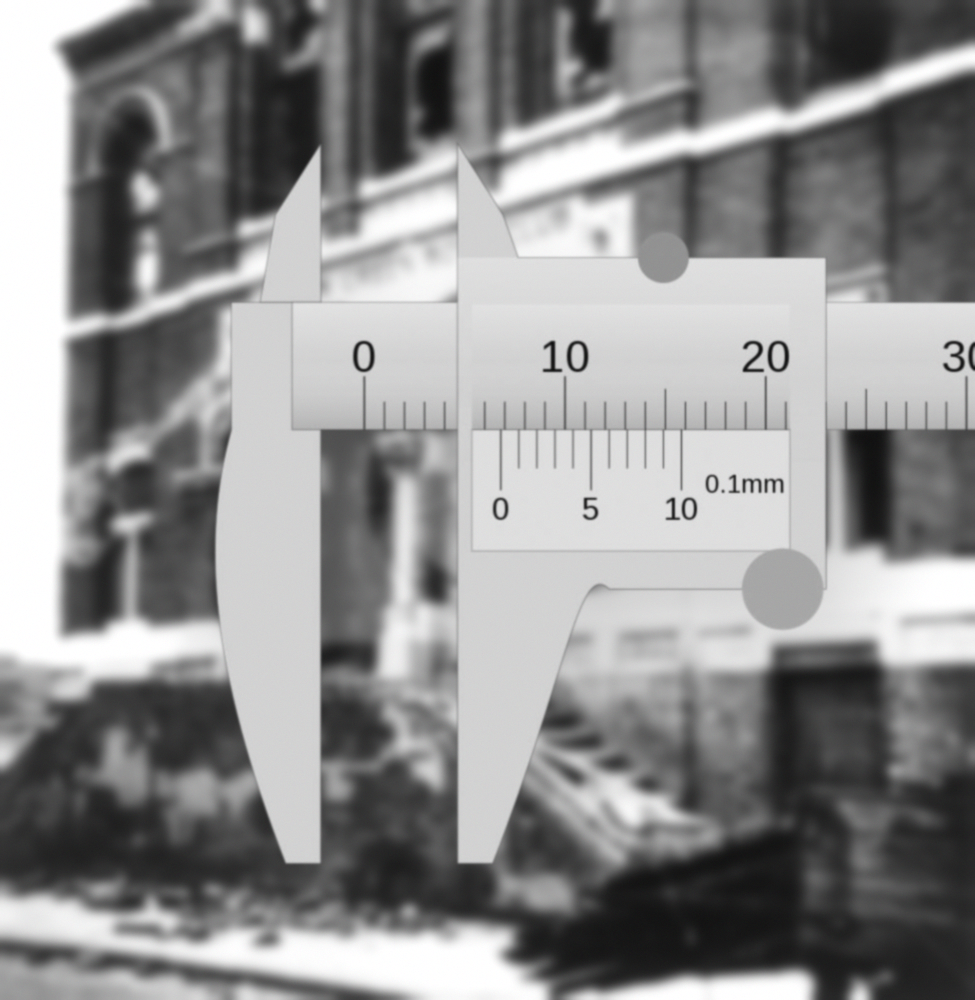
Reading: 6.8 mm
